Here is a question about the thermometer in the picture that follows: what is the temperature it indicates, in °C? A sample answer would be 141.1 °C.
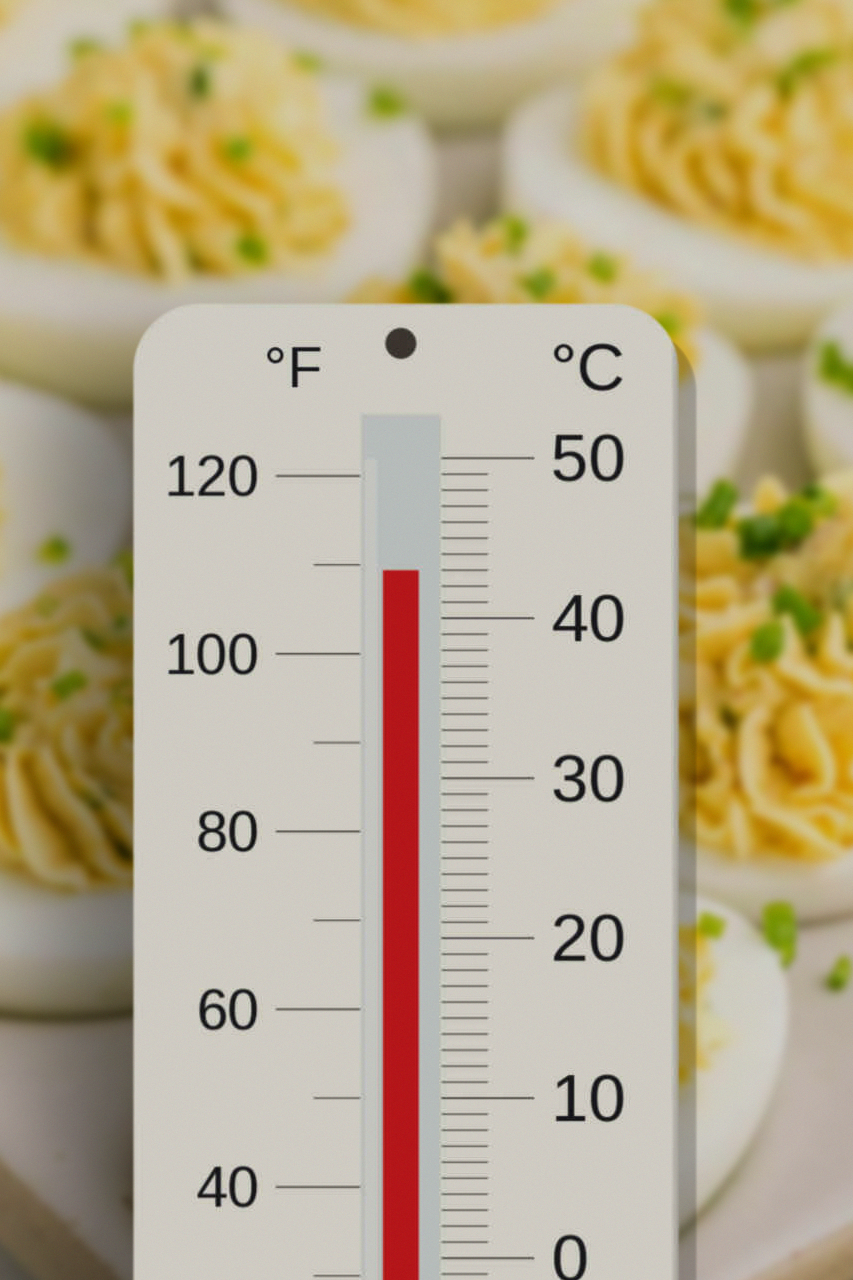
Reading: 43 °C
